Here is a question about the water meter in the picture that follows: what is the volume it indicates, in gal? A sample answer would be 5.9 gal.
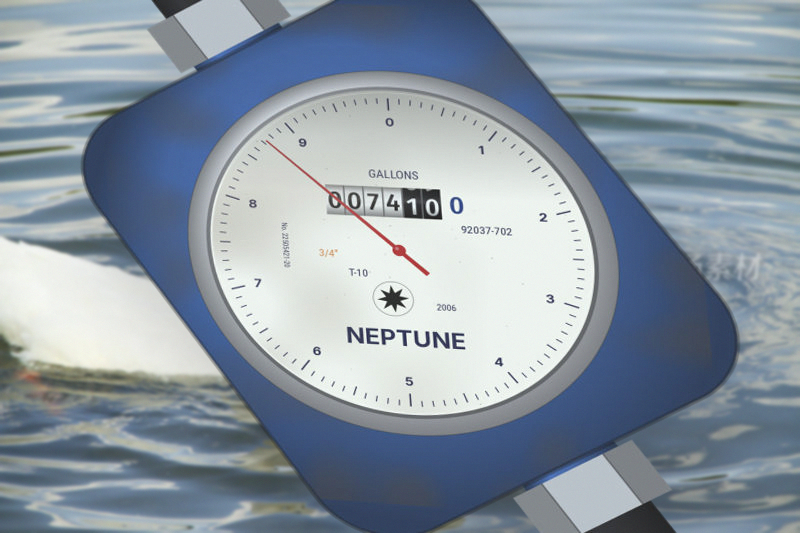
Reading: 74098.7 gal
